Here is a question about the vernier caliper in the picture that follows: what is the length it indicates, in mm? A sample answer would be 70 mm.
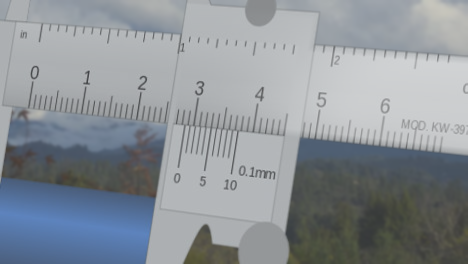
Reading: 28.5 mm
